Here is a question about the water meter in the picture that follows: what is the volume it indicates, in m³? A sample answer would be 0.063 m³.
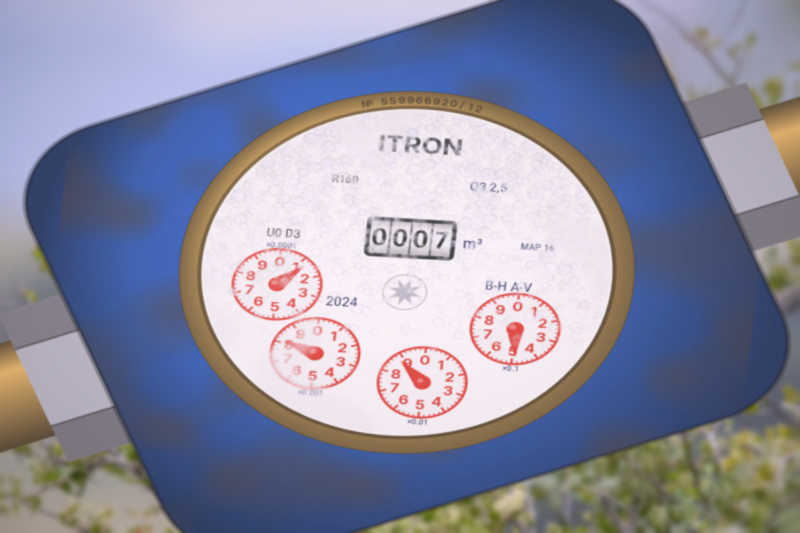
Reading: 7.4881 m³
